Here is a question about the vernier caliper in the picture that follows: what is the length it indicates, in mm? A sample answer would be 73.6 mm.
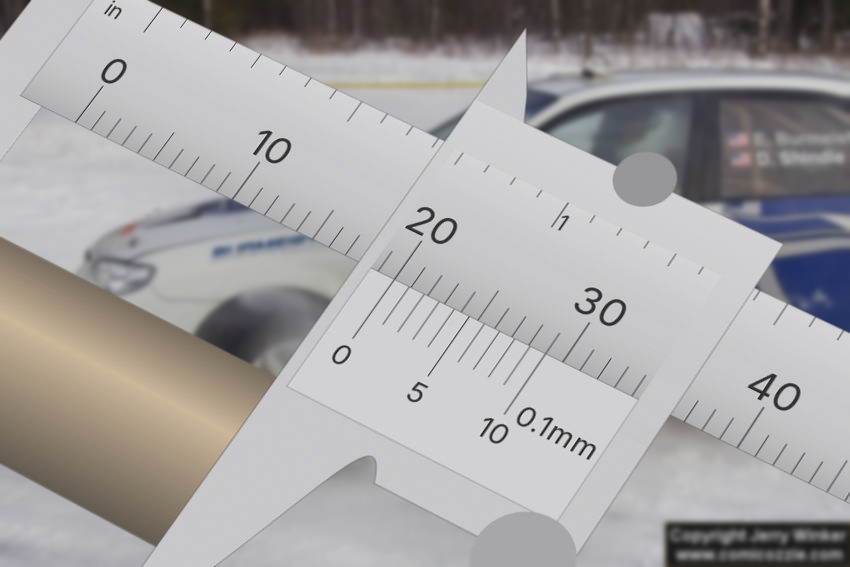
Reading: 20.0 mm
